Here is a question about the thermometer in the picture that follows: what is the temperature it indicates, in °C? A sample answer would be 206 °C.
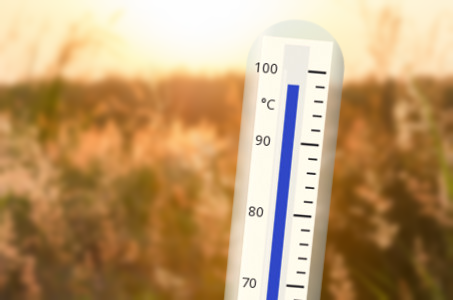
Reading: 98 °C
